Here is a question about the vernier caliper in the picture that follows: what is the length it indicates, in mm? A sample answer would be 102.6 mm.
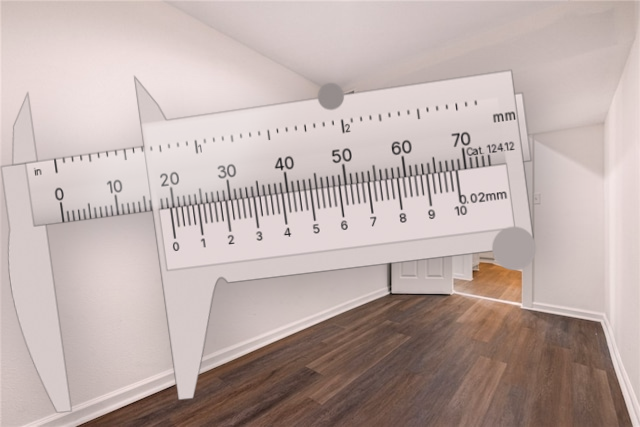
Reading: 19.5 mm
